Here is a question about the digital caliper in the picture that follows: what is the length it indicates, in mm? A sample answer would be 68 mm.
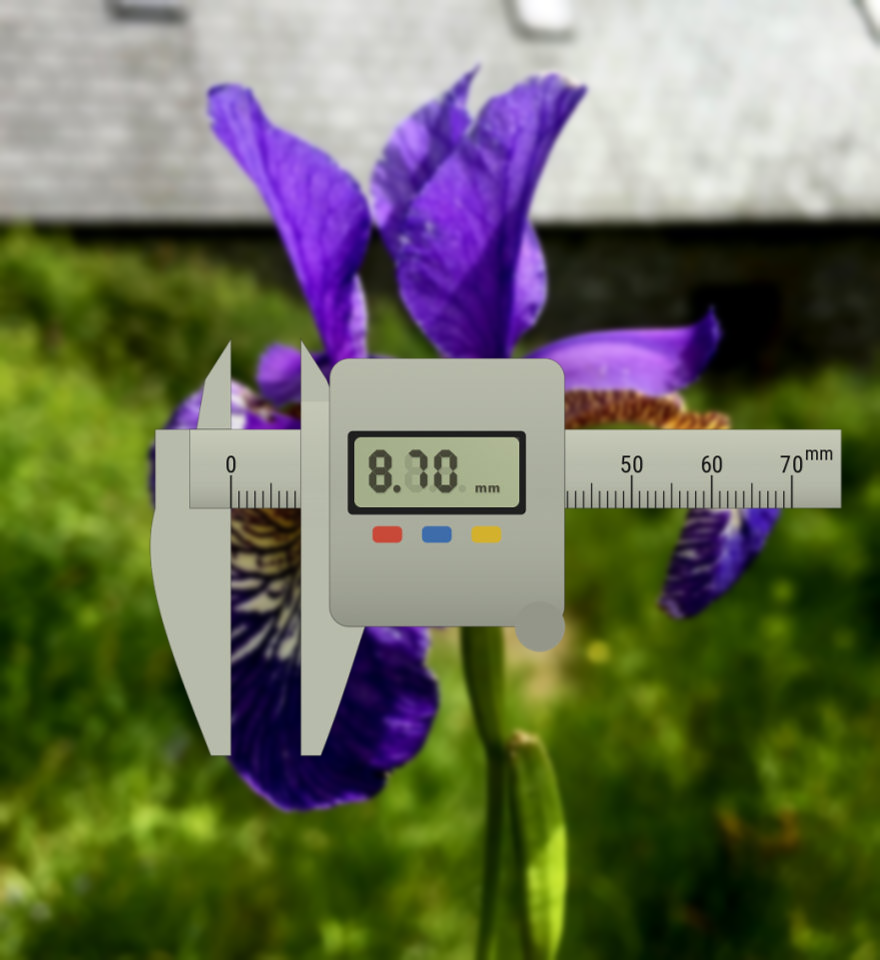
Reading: 8.70 mm
